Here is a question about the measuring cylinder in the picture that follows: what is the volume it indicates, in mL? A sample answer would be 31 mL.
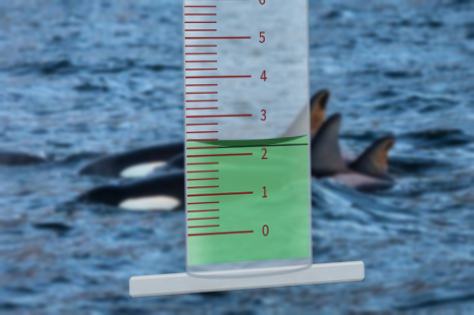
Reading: 2.2 mL
